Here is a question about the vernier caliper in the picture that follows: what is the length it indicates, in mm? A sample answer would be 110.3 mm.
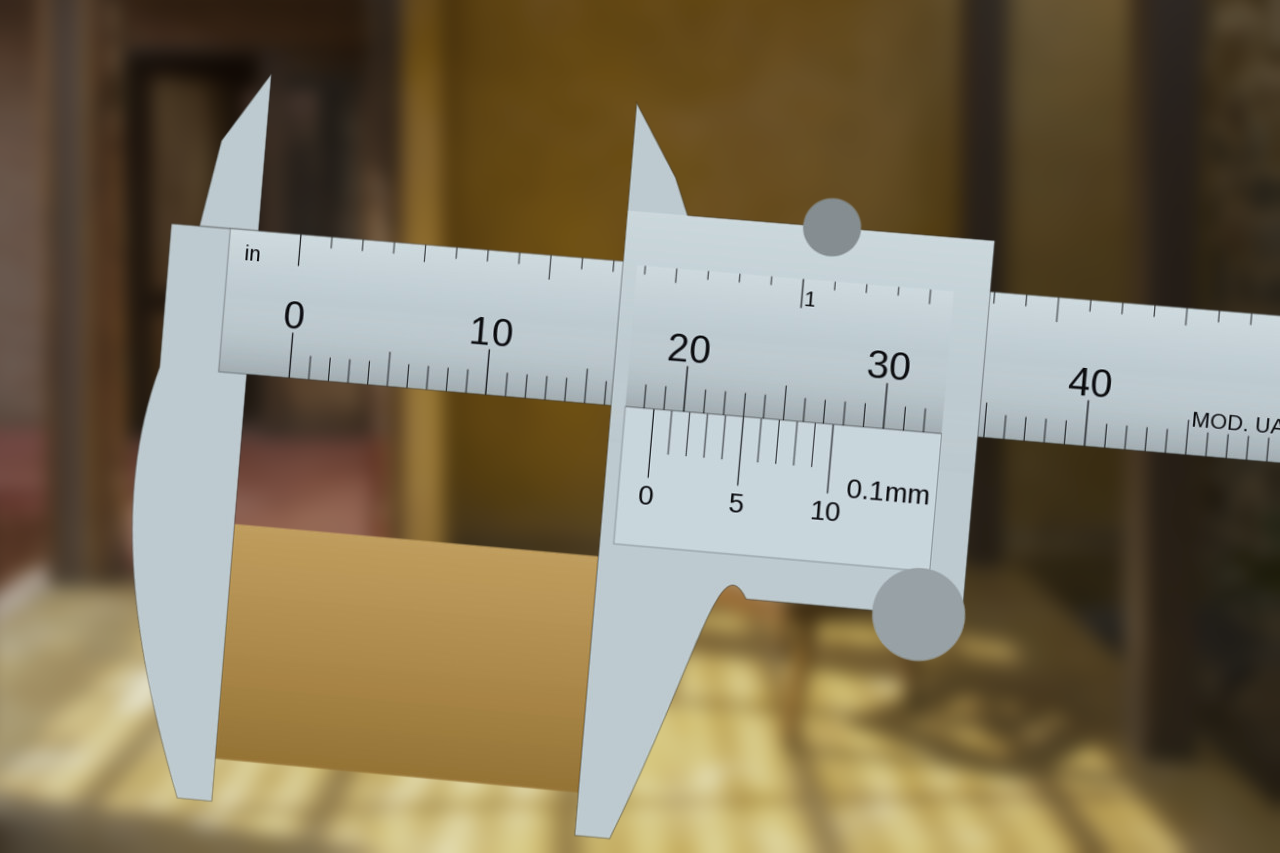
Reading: 18.5 mm
